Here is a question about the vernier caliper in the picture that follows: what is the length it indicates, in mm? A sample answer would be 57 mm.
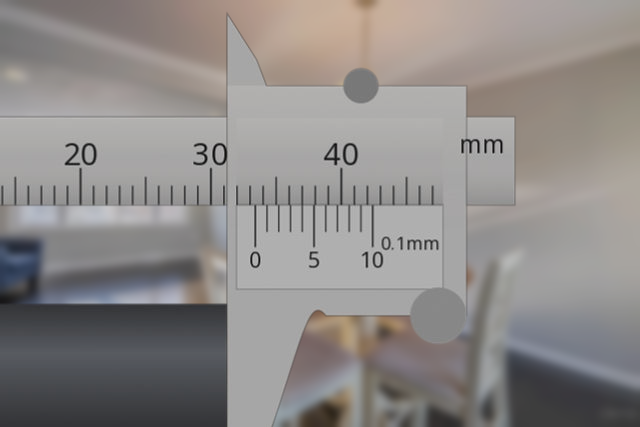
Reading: 33.4 mm
